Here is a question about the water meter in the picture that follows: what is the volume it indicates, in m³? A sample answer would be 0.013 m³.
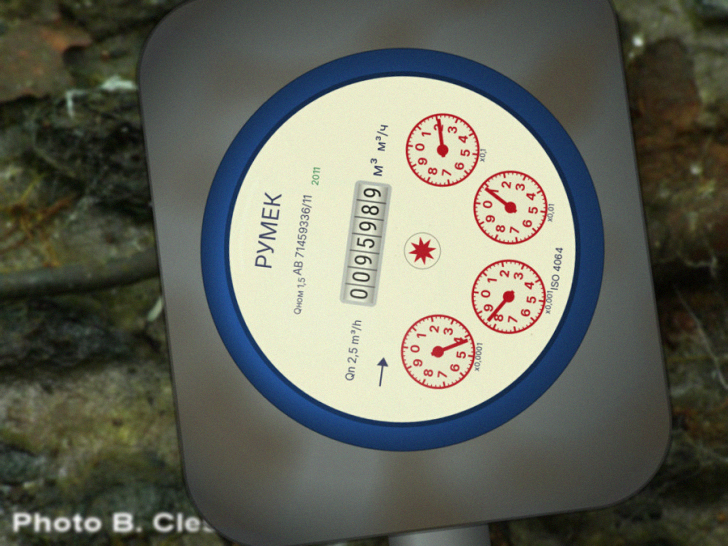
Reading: 95989.2084 m³
